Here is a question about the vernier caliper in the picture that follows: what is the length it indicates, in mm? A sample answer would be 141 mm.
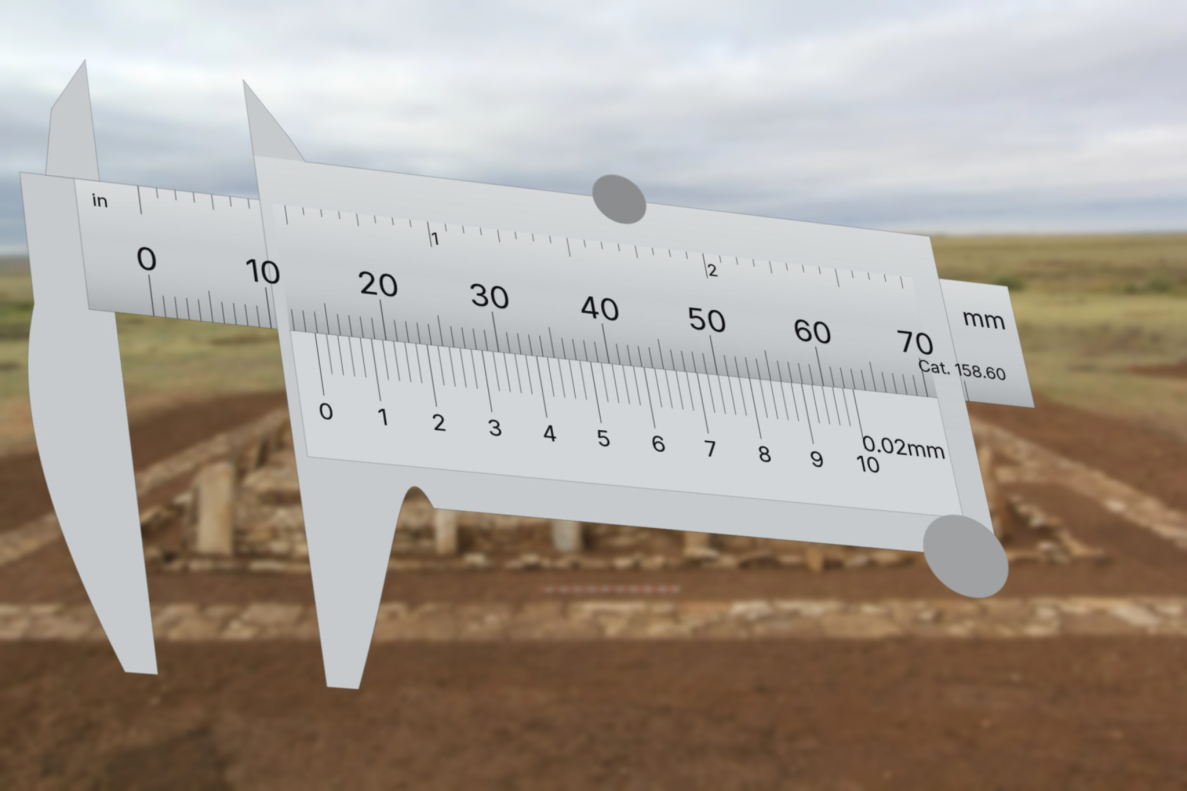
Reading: 13.8 mm
